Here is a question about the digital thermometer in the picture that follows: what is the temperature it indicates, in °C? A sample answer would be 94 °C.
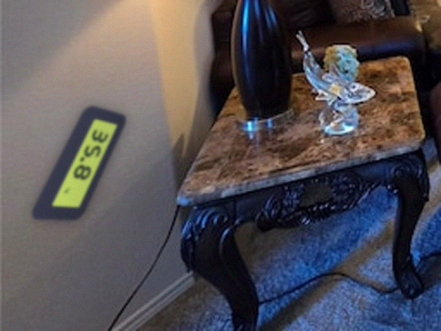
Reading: 35.8 °C
